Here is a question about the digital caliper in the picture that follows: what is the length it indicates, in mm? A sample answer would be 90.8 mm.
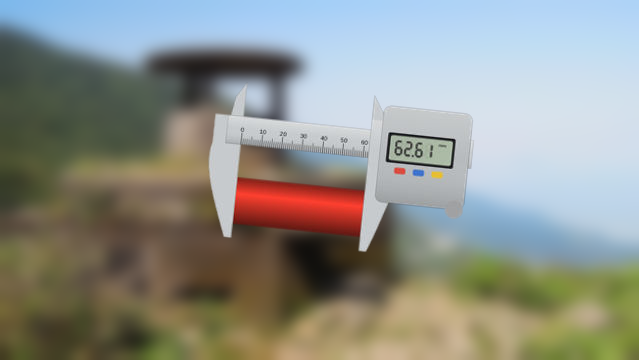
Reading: 62.61 mm
